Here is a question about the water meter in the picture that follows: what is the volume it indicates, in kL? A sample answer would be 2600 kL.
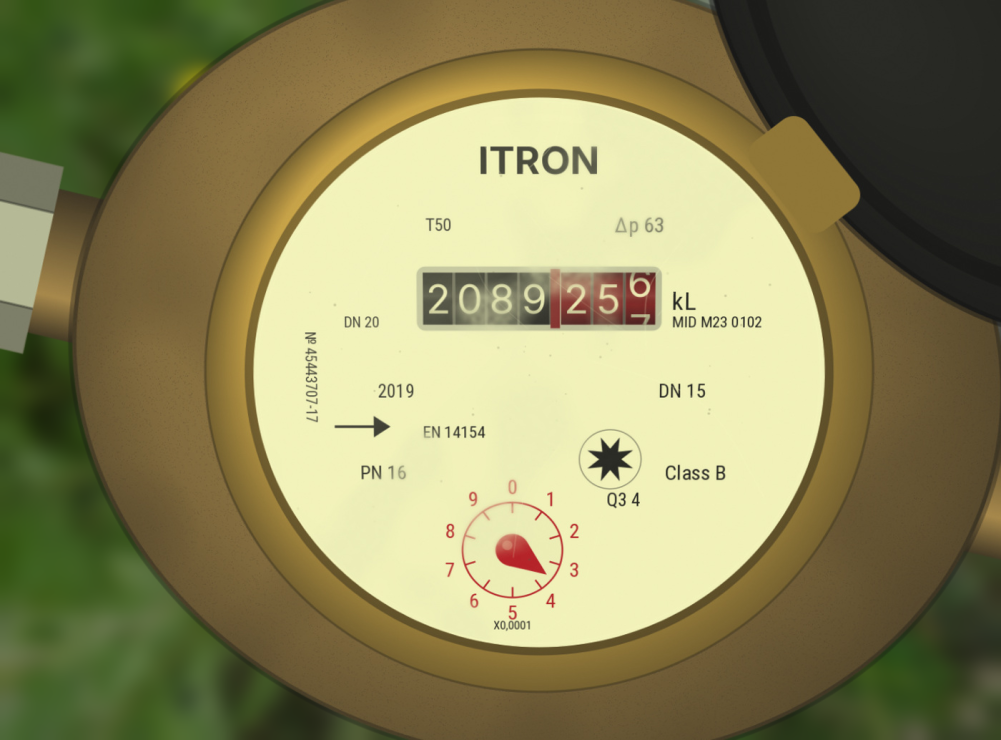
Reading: 2089.2563 kL
